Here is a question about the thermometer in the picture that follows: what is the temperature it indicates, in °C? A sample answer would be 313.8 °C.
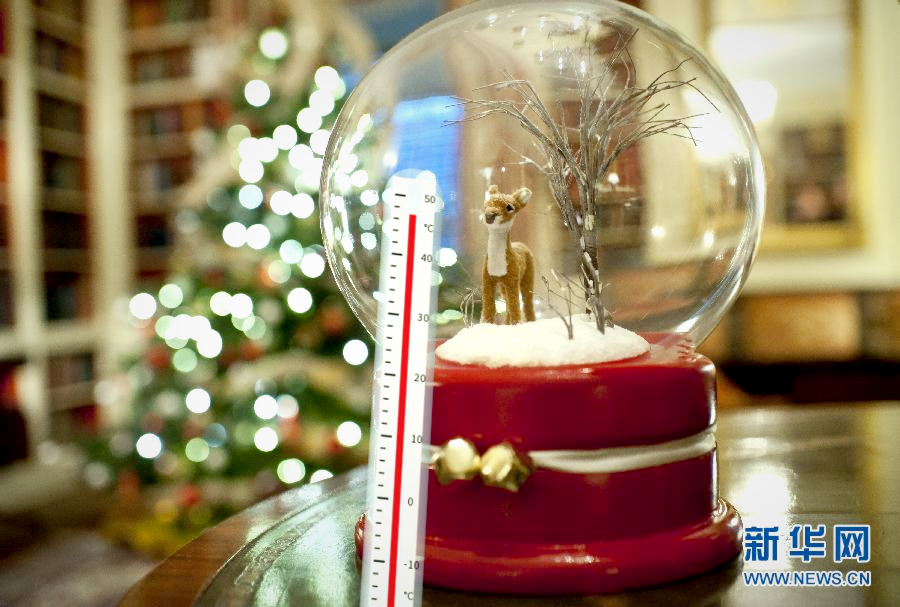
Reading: 47 °C
